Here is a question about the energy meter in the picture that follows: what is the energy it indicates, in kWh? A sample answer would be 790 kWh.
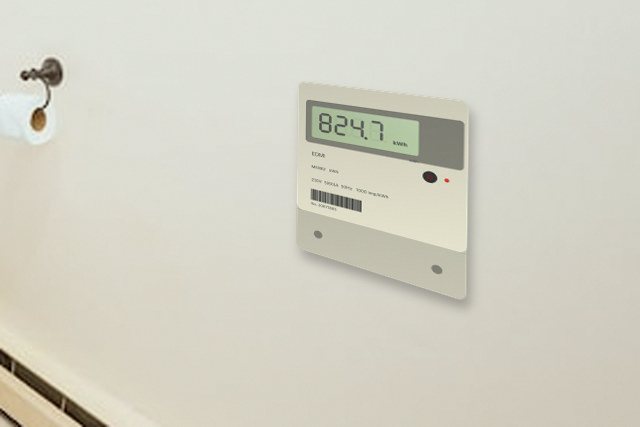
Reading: 824.7 kWh
